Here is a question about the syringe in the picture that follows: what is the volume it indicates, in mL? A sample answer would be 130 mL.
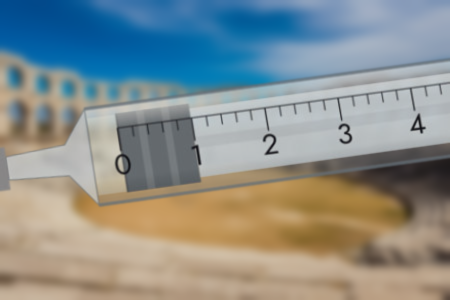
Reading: 0 mL
